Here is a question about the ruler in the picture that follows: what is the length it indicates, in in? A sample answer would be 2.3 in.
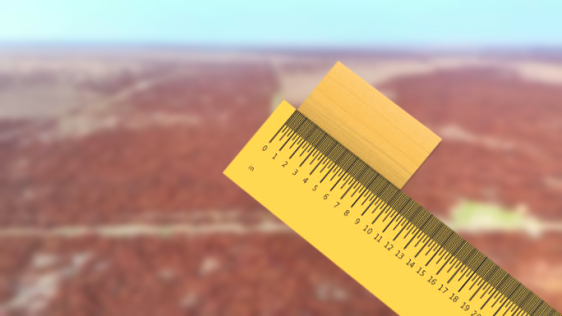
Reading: 10 in
